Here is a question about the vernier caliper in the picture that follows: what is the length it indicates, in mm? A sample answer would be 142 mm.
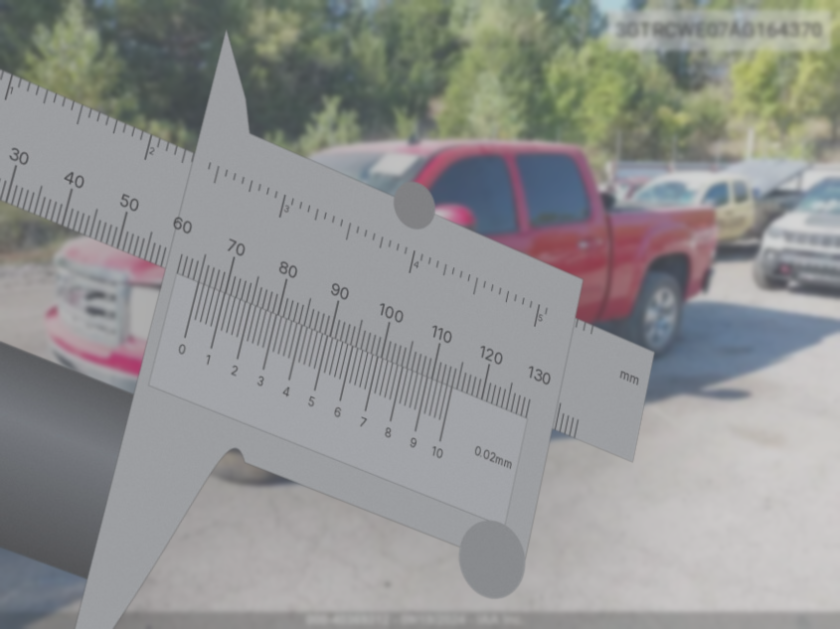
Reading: 65.0 mm
